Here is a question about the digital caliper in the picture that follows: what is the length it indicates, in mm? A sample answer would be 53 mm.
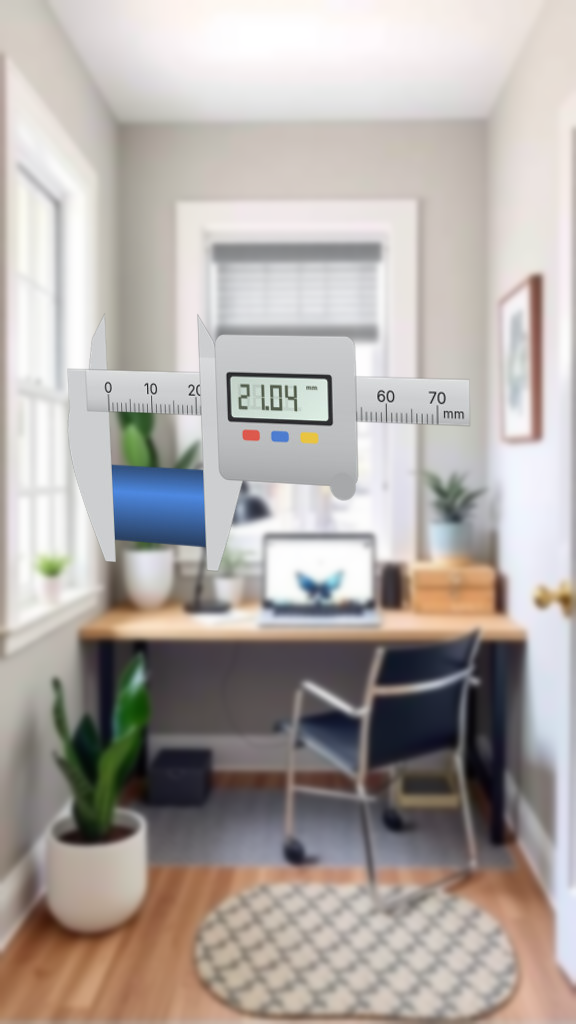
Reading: 21.04 mm
